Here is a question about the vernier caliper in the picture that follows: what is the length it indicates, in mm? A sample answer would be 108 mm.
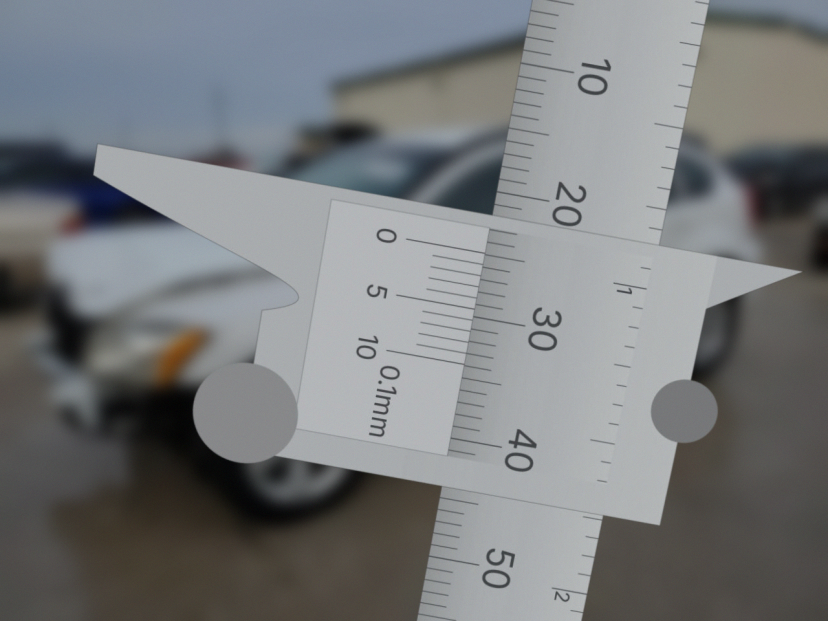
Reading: 24.9 mm
